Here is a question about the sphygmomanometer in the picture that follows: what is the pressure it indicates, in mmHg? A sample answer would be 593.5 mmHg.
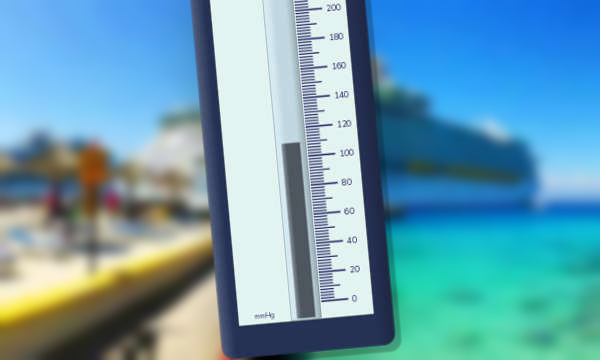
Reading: 110 mmHg
